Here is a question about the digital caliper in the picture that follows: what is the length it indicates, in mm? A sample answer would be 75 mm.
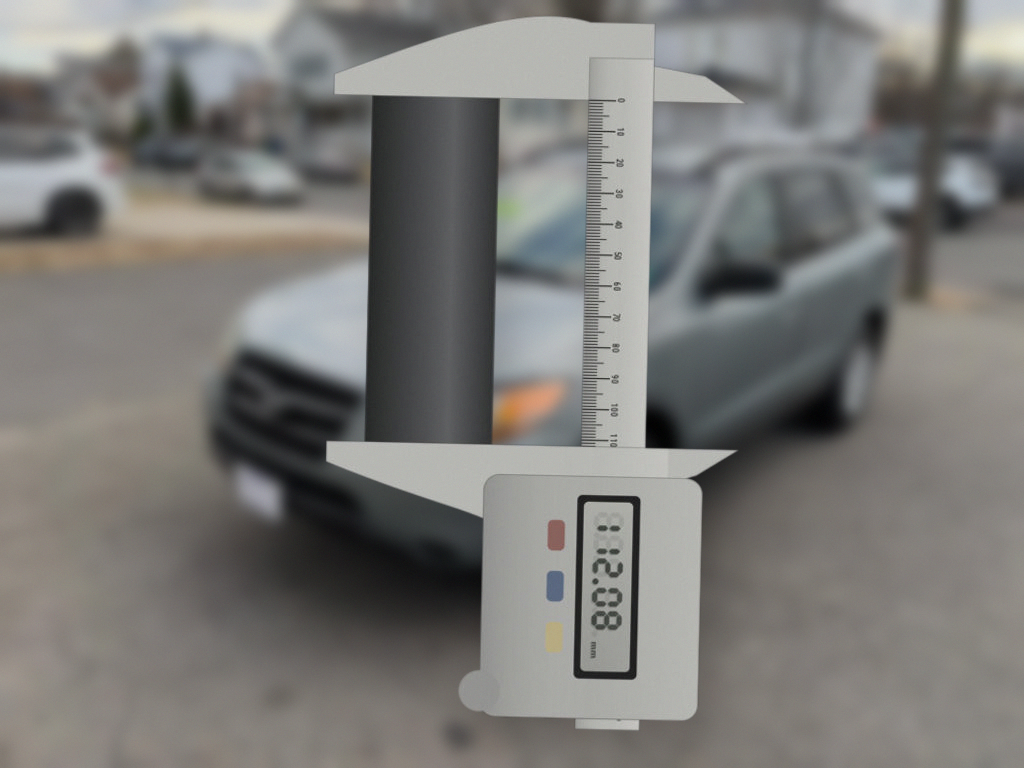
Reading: 112.08 mm
